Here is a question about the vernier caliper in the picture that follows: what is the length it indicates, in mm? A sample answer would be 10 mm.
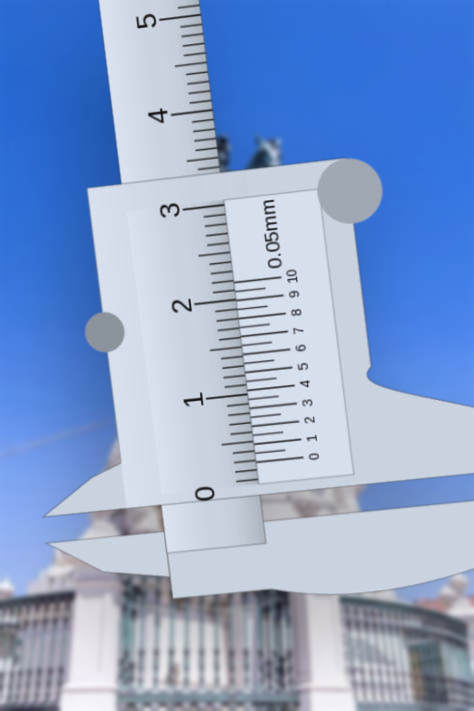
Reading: 2.8 mm
